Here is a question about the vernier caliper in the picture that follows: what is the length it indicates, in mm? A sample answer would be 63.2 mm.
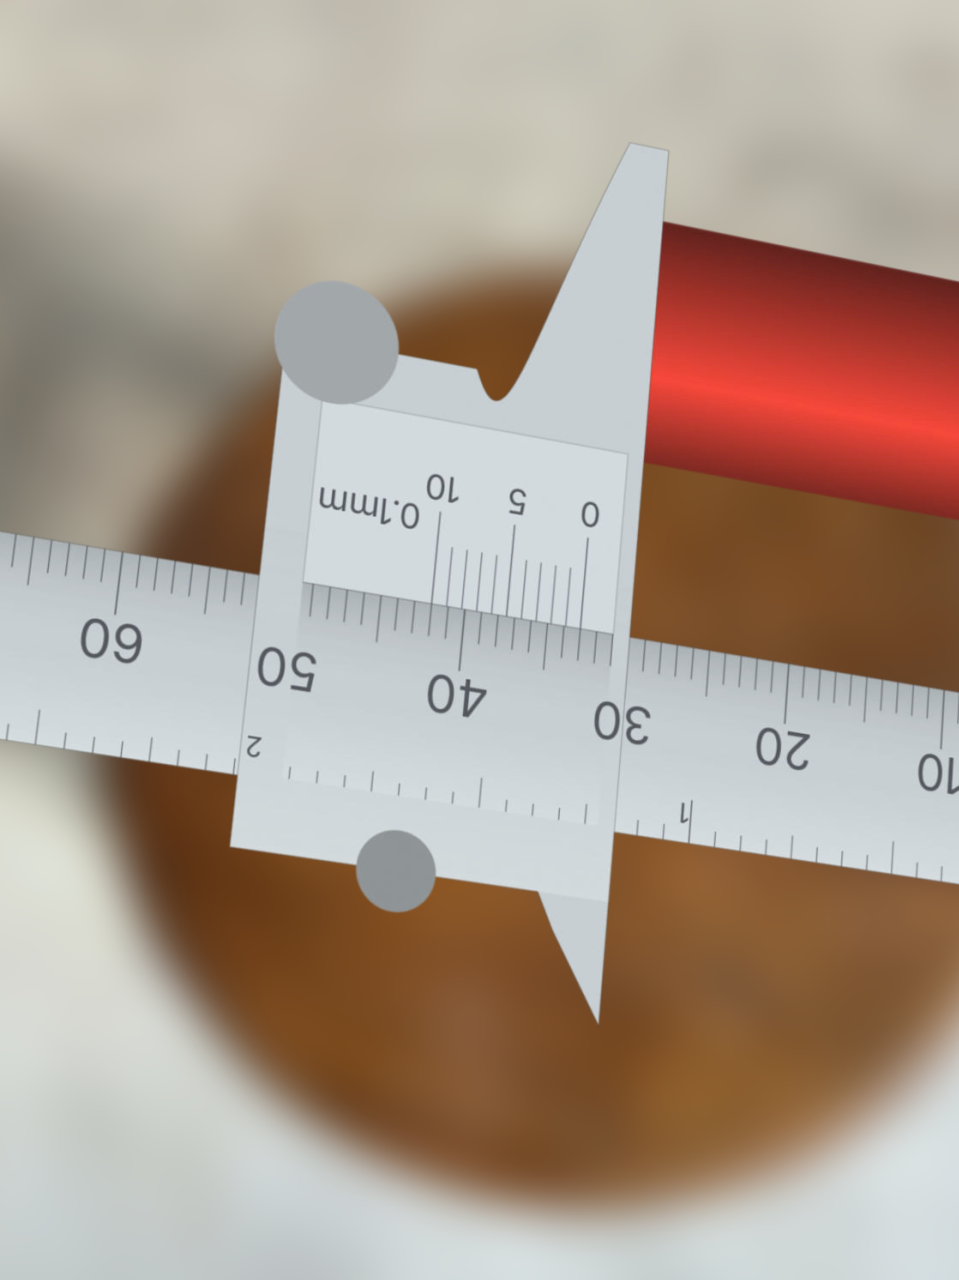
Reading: 33.0 mm
